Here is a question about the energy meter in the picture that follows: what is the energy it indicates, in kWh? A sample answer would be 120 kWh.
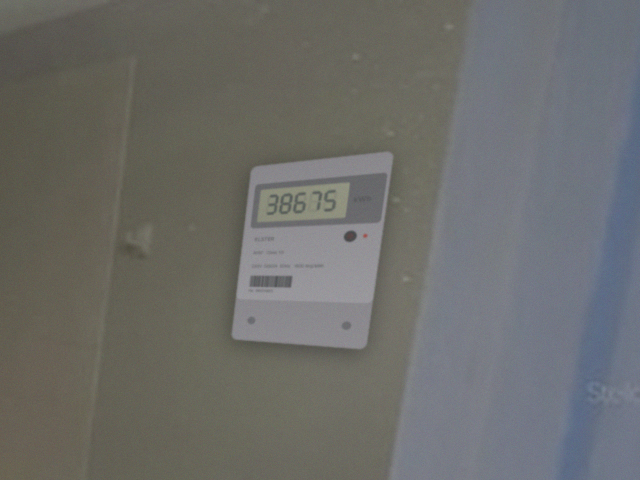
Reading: 38675 kWh
